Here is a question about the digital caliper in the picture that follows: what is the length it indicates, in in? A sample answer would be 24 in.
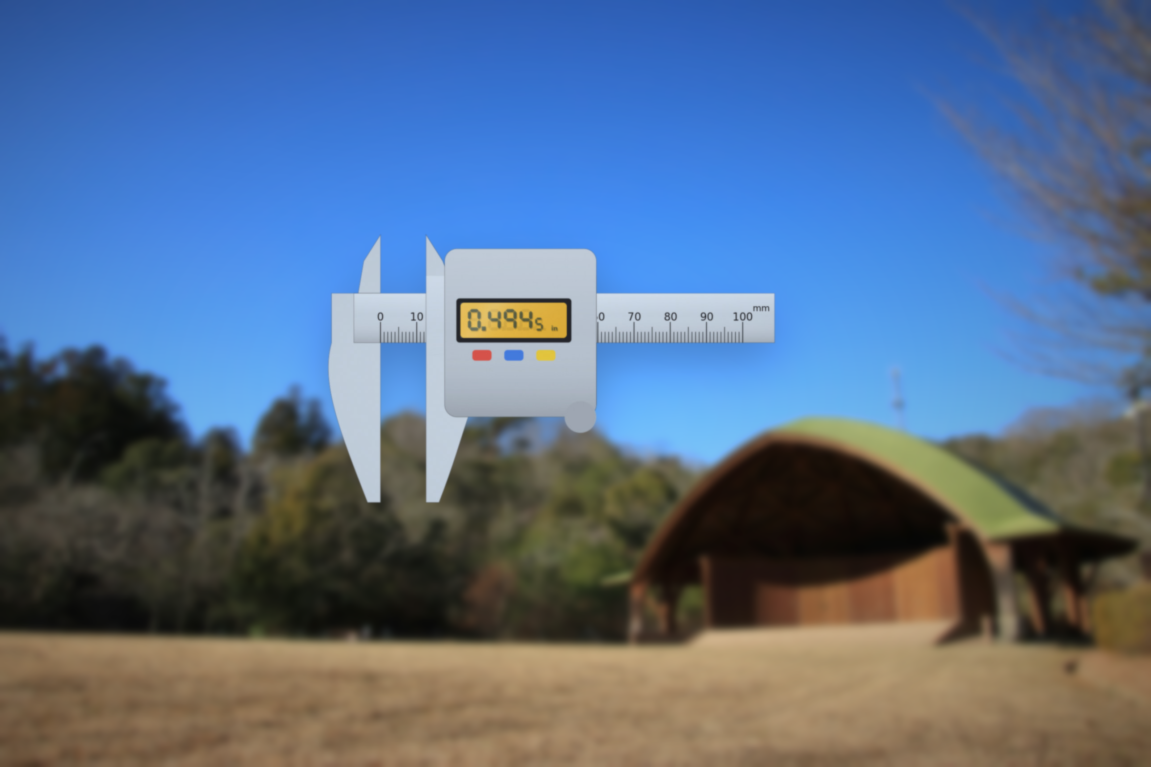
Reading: 0.4945 in
